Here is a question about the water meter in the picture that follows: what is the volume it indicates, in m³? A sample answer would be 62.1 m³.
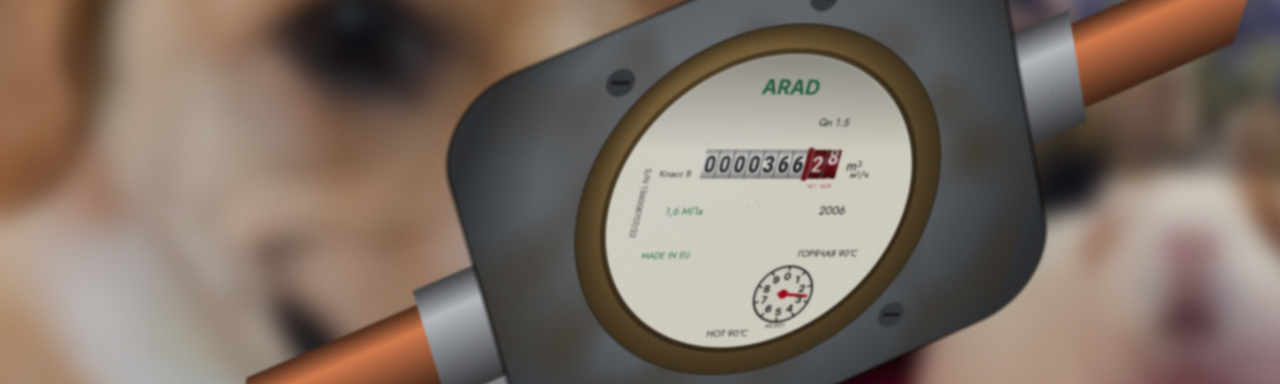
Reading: 366.282 m³
